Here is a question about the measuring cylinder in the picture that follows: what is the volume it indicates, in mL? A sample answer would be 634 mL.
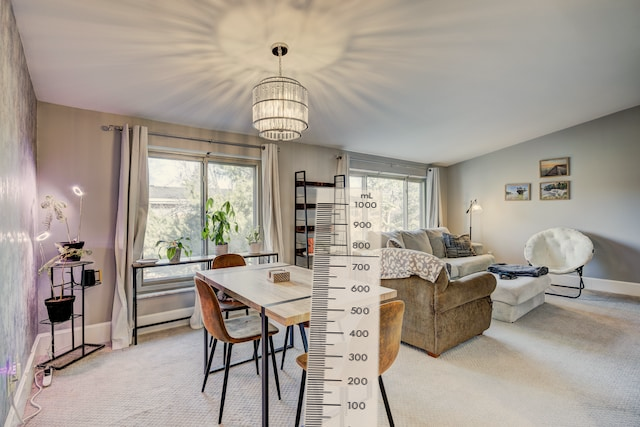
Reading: 750 mL
